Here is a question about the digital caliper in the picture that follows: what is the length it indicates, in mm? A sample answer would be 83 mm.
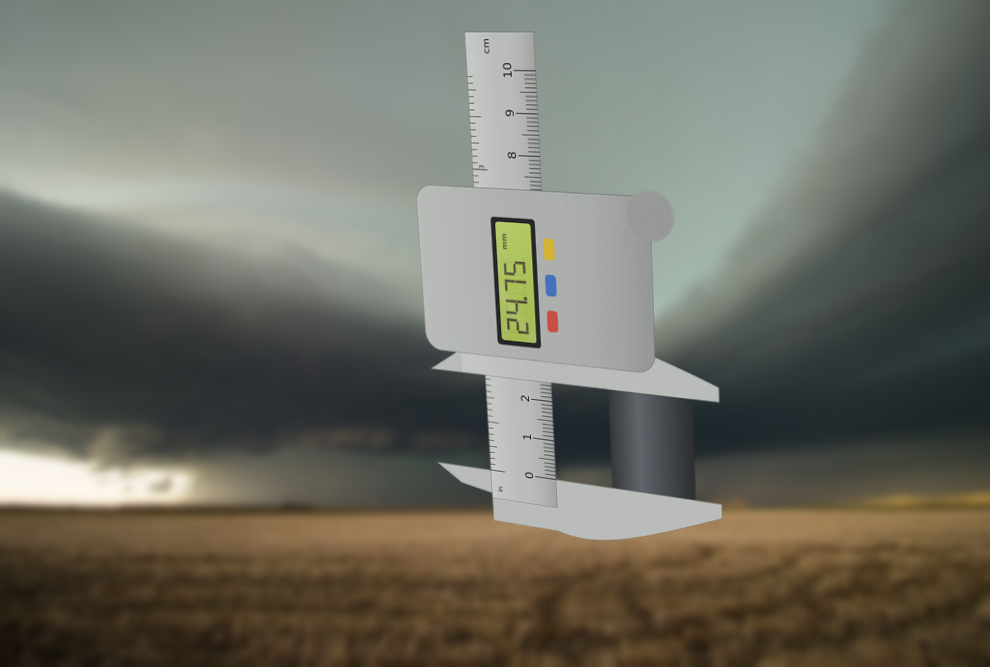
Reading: 24.75 mm
